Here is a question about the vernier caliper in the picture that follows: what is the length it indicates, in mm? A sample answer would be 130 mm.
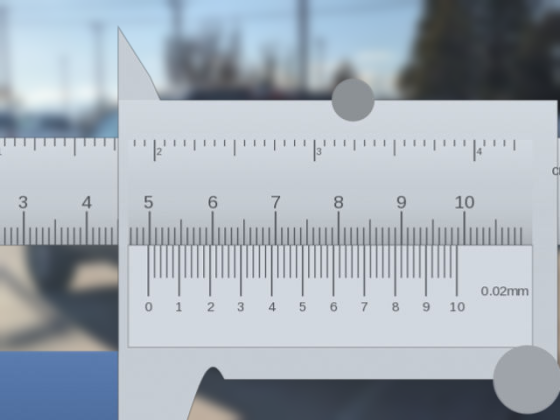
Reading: 49.8 mm
